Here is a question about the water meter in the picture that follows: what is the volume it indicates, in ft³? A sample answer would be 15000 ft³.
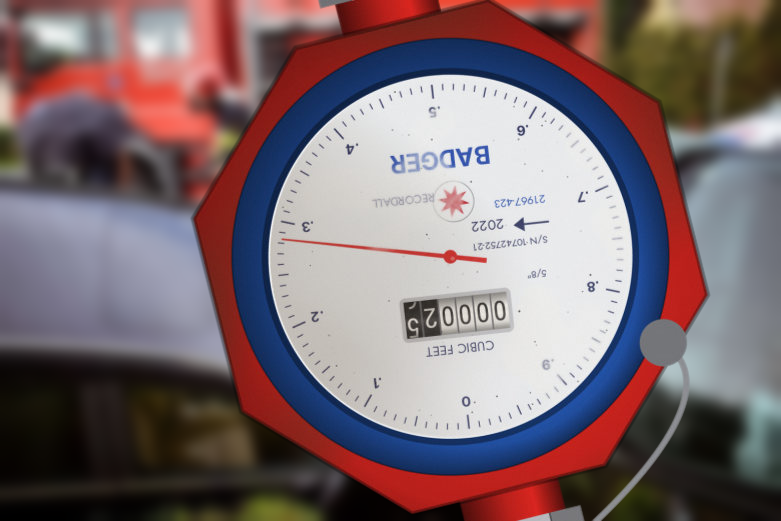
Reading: 25.28 ft³
